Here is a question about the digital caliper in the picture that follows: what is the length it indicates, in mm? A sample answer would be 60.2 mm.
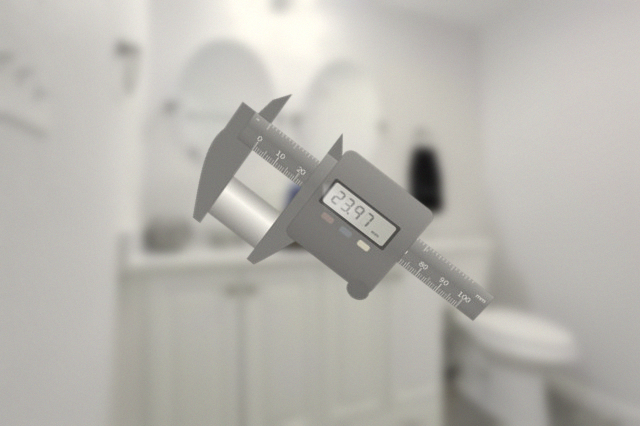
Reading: 23.97 mm
